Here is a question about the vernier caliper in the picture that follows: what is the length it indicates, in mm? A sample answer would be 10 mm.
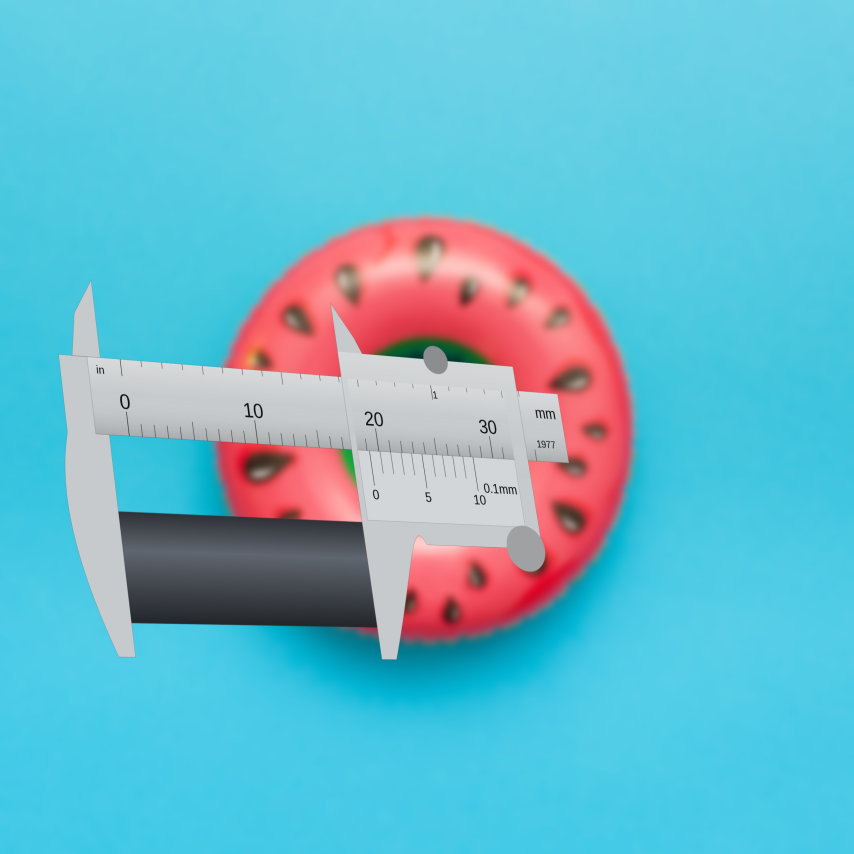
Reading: 19.2 mm
